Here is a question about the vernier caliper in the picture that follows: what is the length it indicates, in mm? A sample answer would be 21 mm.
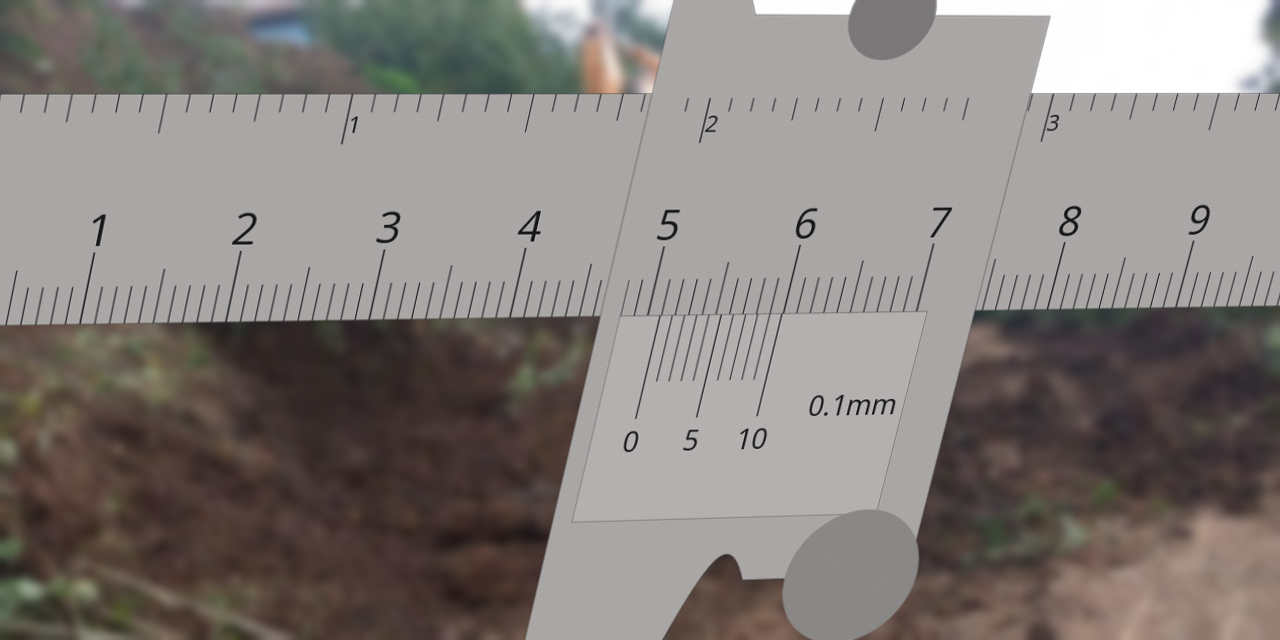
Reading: 50.9 mm
